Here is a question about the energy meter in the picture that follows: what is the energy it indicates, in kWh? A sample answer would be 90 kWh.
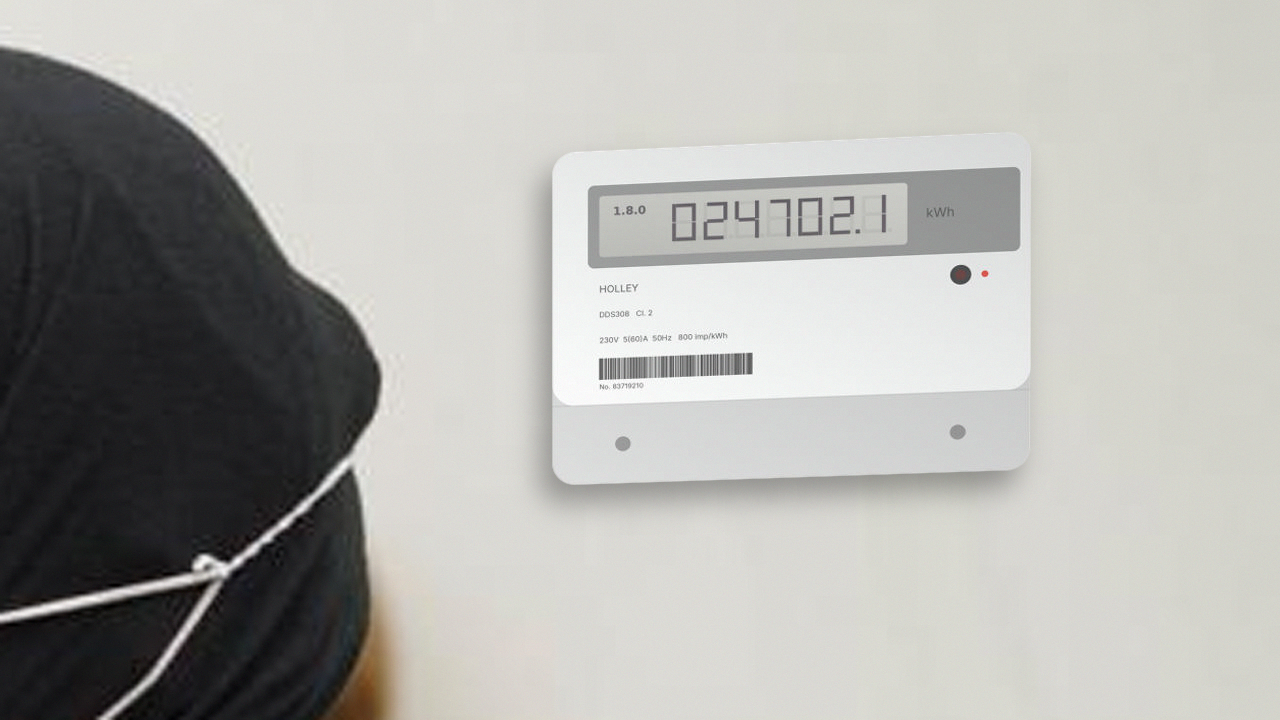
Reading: 24702.1 kWh
